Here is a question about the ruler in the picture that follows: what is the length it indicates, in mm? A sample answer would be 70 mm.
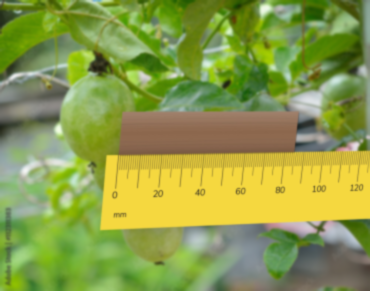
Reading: 85 mm
